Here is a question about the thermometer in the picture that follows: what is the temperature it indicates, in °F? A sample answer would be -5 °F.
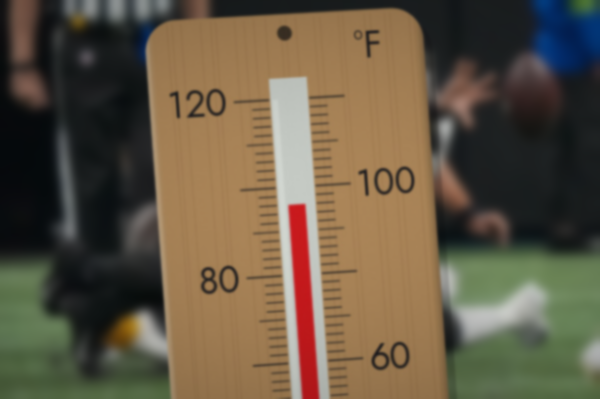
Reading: 96 °F
